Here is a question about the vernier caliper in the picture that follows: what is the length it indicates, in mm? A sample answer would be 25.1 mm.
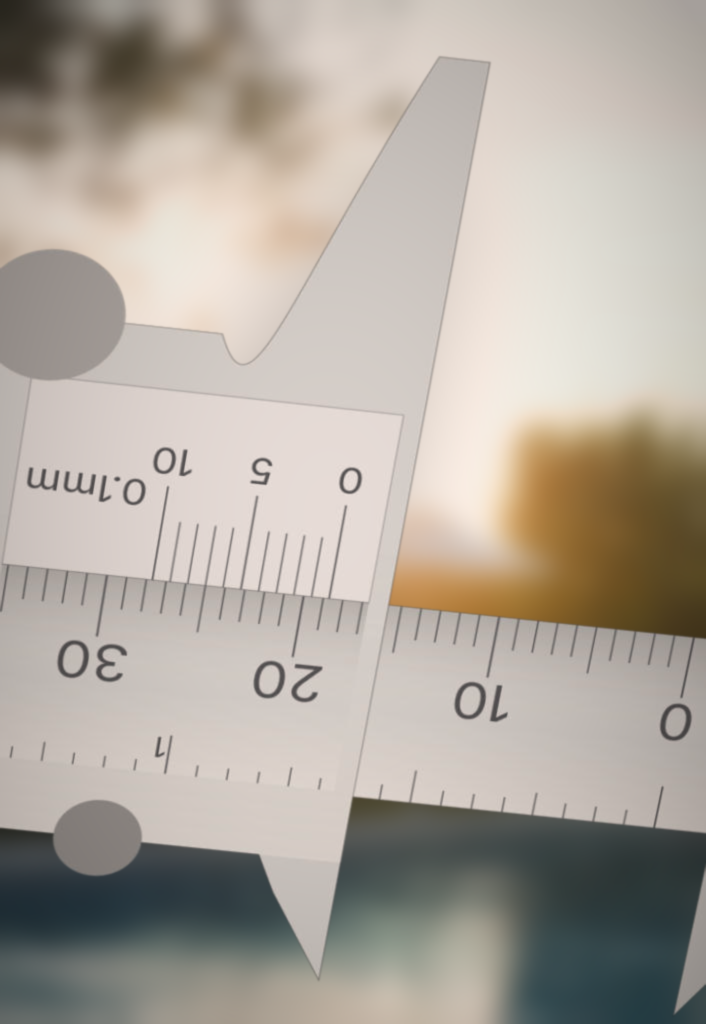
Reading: 18.7 mm
